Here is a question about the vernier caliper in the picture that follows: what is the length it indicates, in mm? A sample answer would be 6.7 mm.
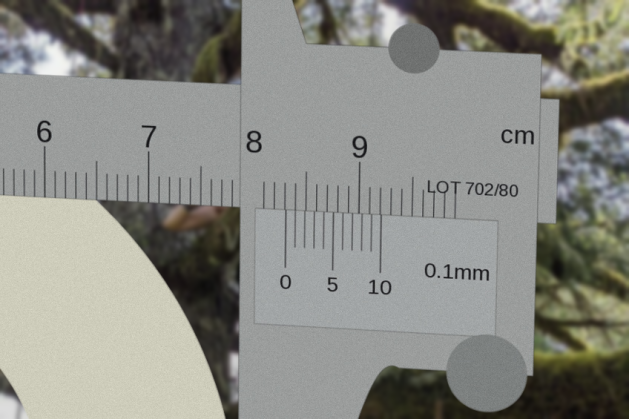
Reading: 83.1 mm
